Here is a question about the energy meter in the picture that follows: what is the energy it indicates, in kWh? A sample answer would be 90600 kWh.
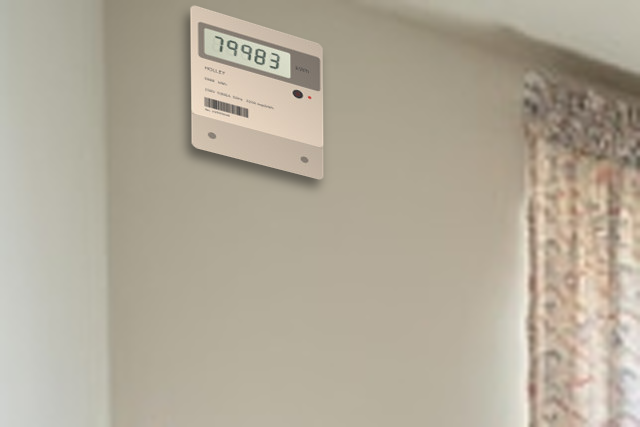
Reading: 79983 kWh
